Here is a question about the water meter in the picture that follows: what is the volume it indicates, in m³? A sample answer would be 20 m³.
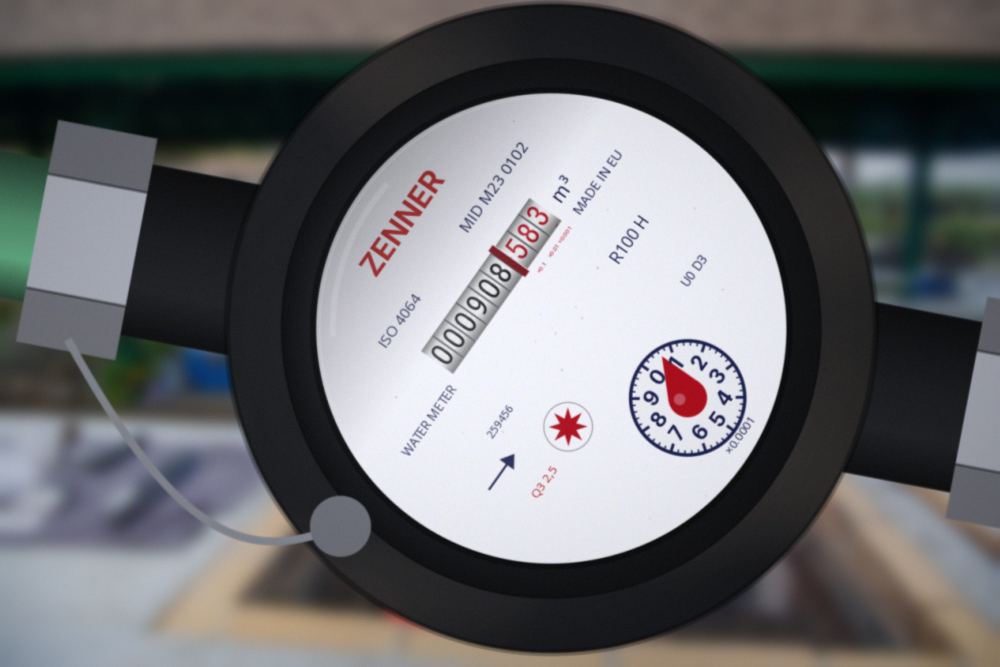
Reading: 908.5830 m³
